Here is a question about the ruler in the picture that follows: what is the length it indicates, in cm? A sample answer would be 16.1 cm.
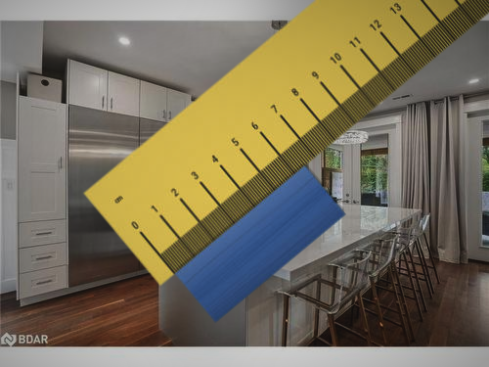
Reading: 6.5 cm
